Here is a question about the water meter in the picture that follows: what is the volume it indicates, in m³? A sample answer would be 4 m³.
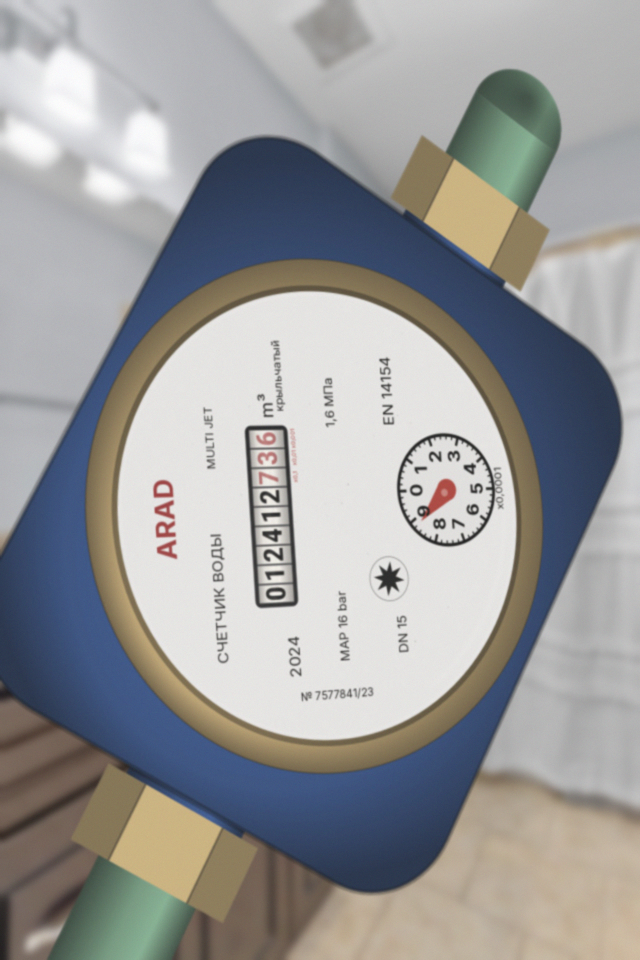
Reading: 12412.7368 m³
